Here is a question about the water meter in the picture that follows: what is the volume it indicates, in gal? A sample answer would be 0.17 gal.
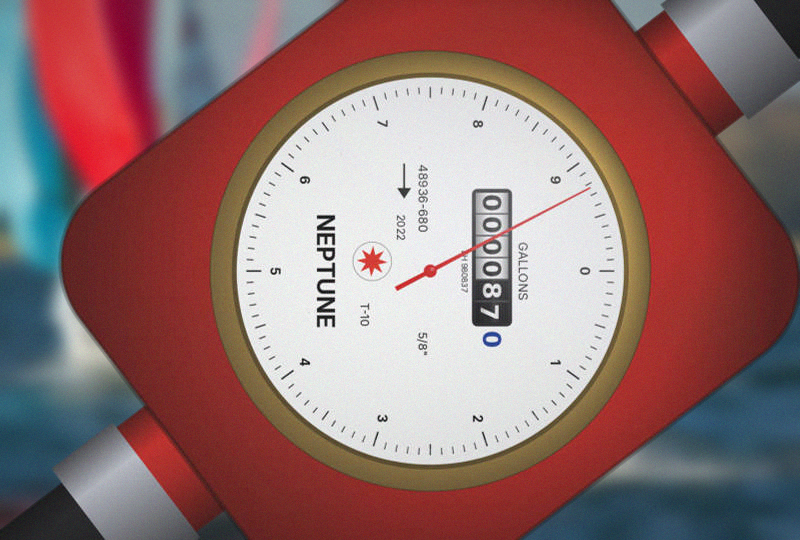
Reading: 869.2 gal
